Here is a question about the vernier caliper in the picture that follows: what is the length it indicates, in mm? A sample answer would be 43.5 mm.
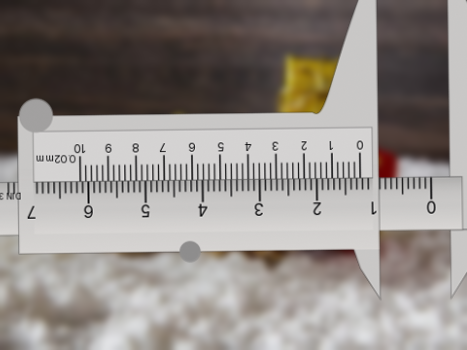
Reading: 12.4 mm
